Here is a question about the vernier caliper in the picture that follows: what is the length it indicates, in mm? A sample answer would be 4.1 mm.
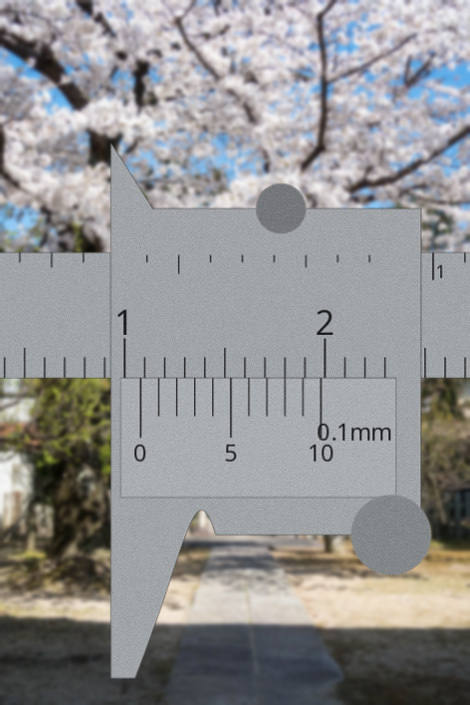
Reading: 10.8 mm
